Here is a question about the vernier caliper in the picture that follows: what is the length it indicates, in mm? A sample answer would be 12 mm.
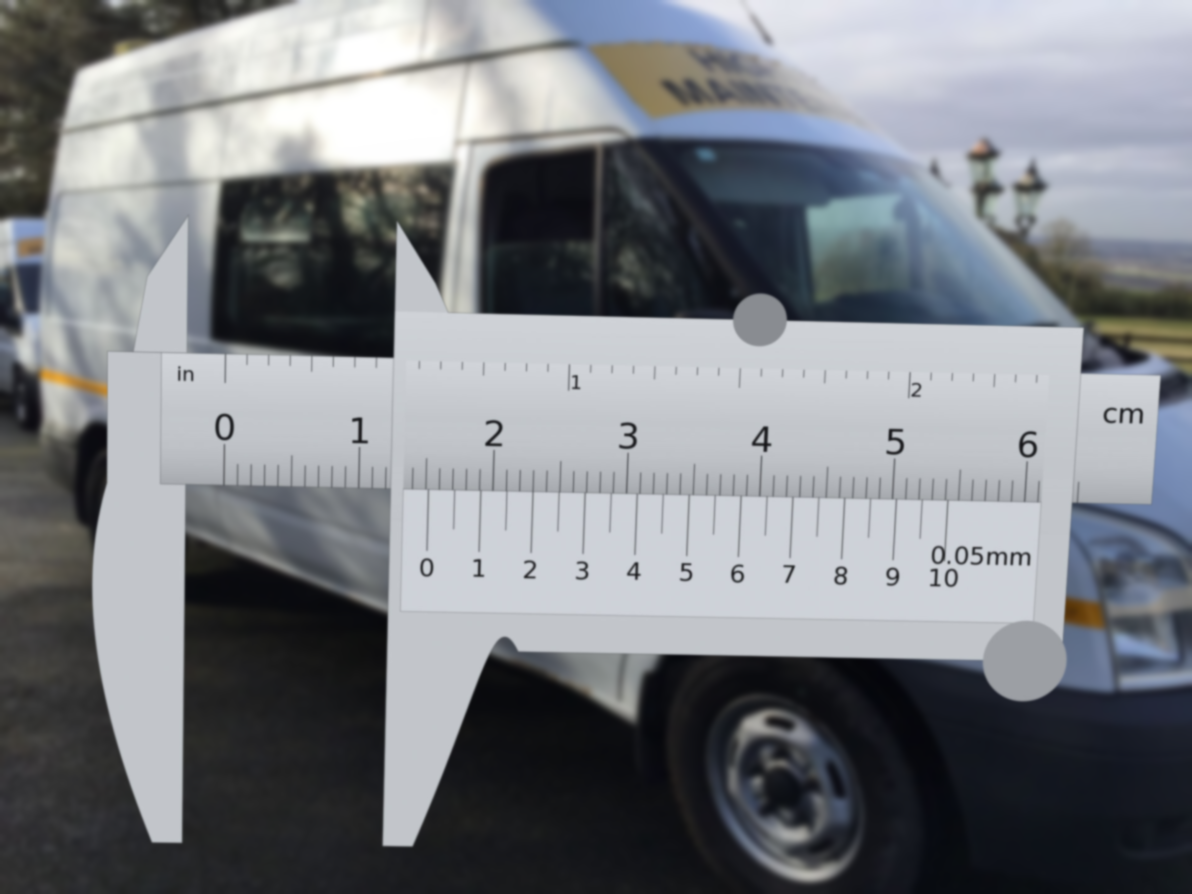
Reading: 15.2 mm
